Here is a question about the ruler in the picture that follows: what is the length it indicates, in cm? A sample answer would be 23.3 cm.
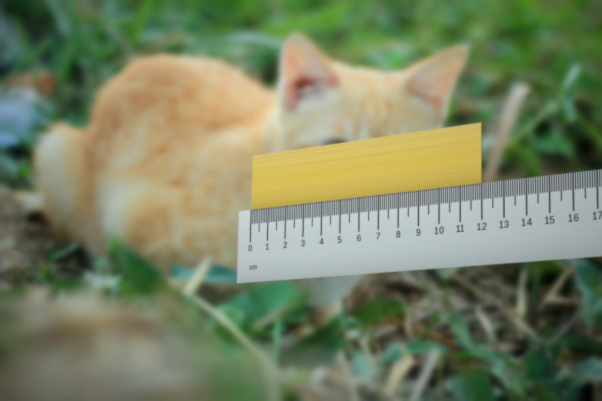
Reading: 12 cm
